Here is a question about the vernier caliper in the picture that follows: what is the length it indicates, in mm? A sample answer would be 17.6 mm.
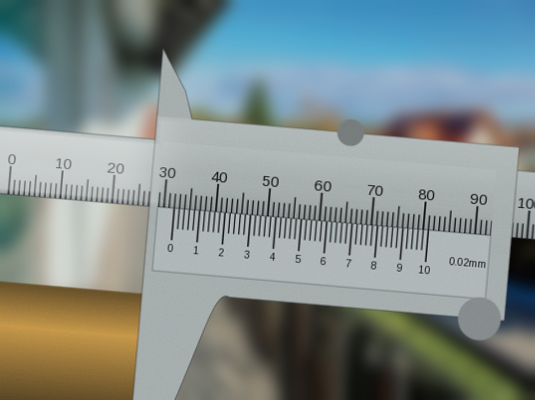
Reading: 32.0 mm
